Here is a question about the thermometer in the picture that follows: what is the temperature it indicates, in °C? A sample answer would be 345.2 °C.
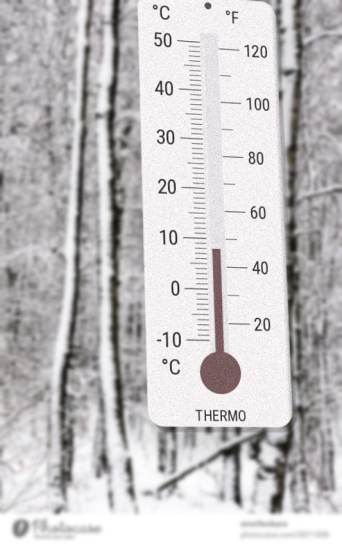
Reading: 8 °C
